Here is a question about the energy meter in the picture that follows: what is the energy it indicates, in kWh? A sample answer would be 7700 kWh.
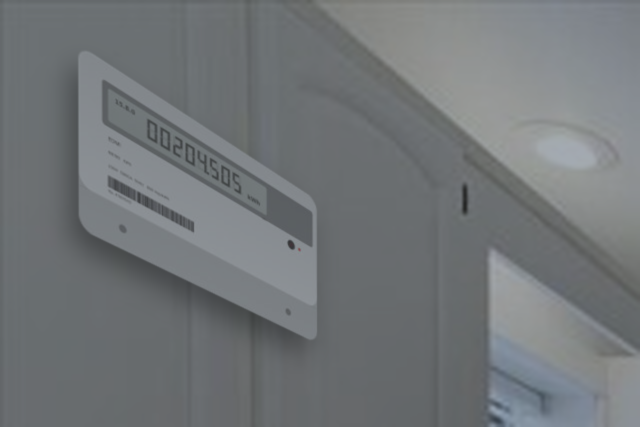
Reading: 204.505 kWh
